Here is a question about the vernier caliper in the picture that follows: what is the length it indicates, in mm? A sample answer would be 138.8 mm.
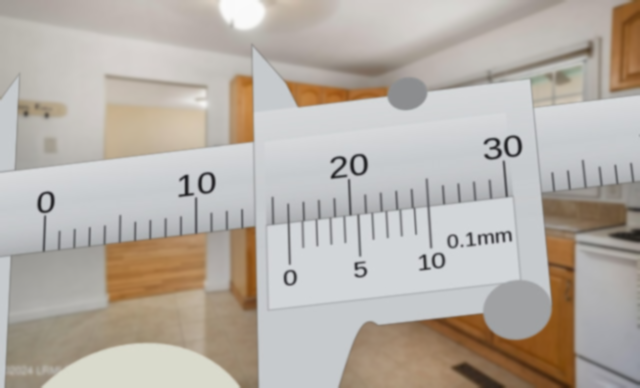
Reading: 16.0 mm
